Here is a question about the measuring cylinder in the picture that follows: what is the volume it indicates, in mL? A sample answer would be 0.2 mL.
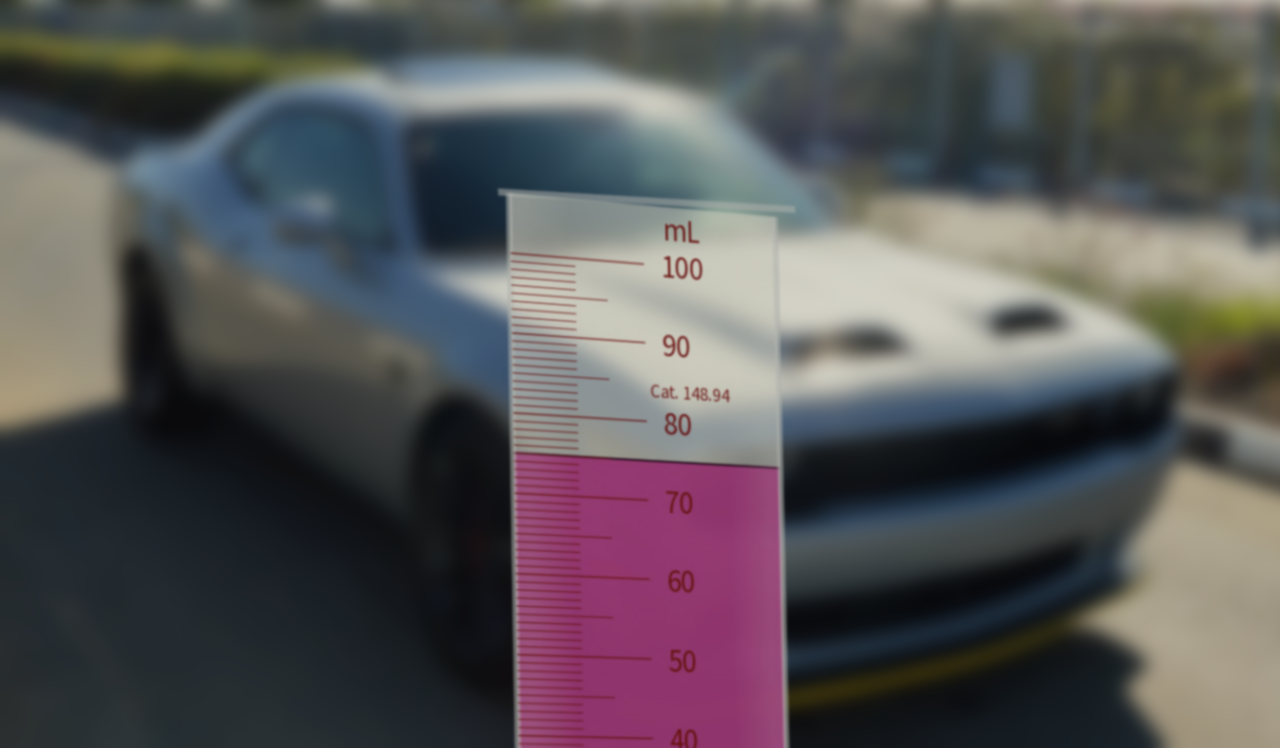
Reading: 75 mL
